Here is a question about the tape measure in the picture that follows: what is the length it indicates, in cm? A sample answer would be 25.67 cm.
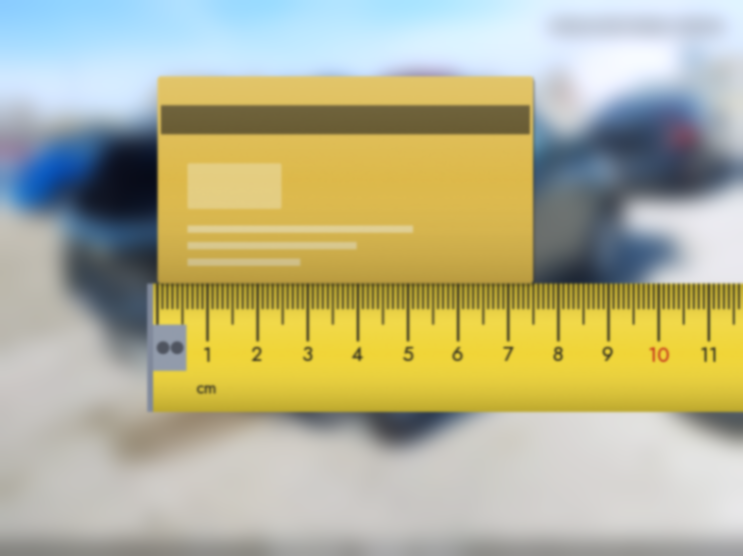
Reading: 7.5 cm
